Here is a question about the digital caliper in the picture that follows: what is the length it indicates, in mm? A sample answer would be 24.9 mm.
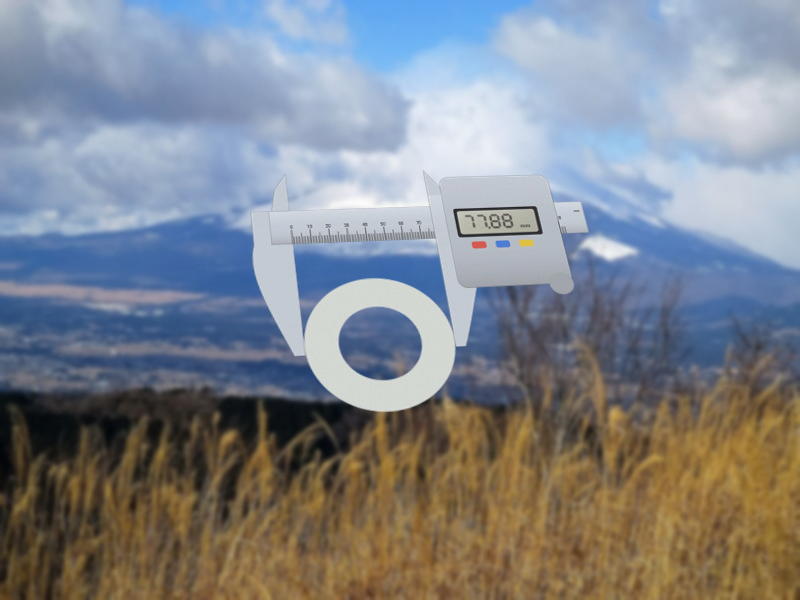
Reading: 77.88 mm
